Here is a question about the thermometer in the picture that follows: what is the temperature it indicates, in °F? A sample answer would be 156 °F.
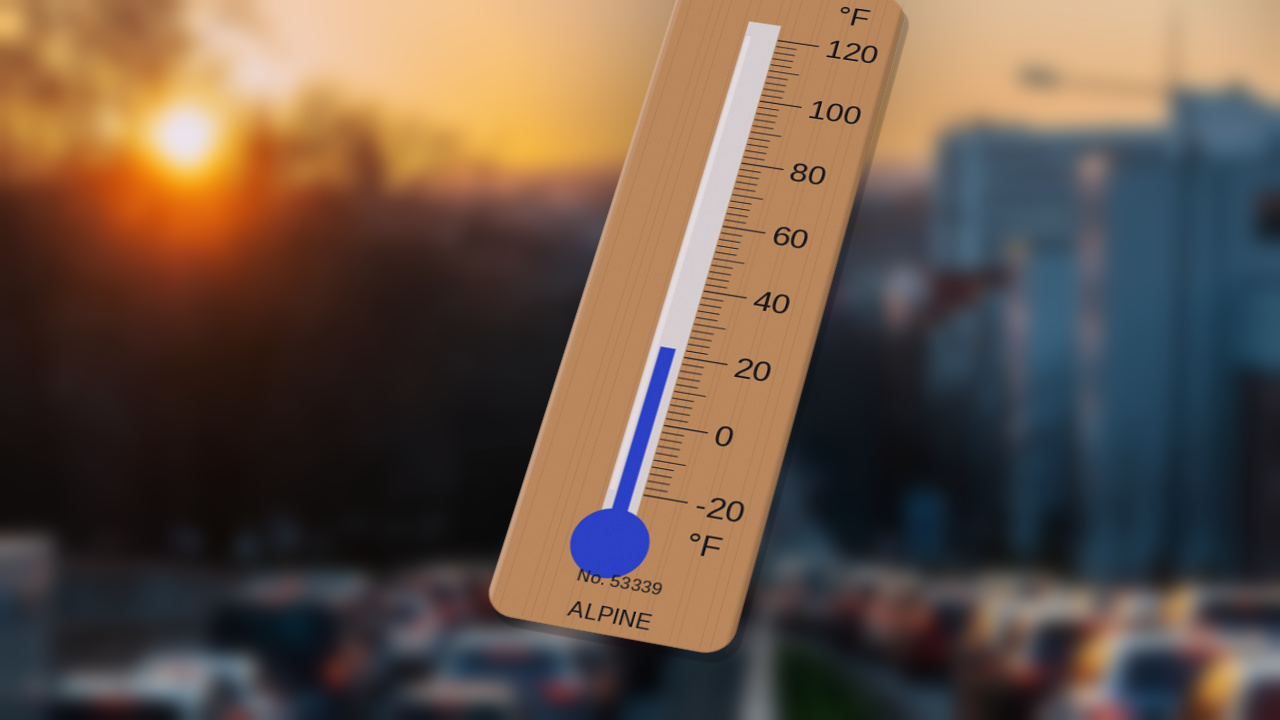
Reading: 22 °F
